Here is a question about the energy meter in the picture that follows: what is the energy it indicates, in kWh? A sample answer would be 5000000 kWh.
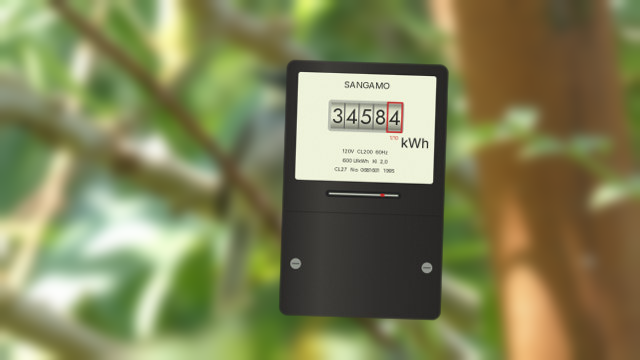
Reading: 3458.4 kWh
